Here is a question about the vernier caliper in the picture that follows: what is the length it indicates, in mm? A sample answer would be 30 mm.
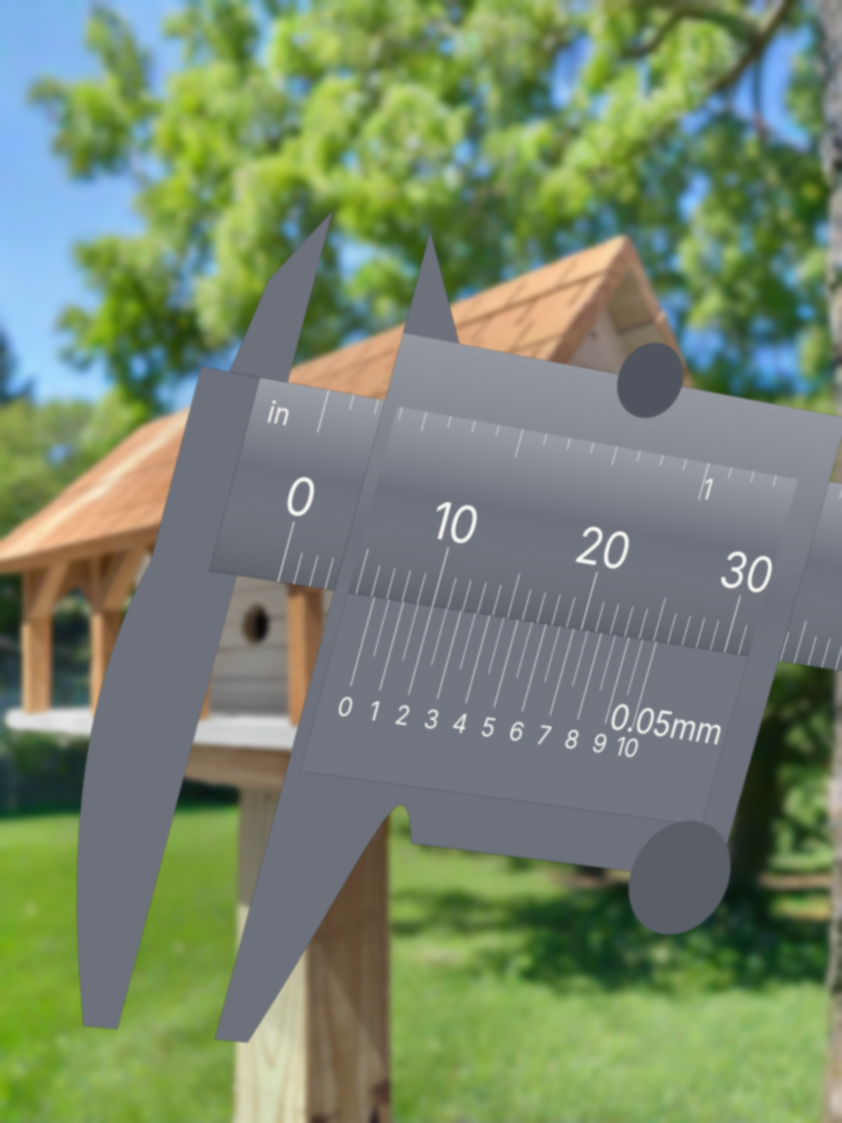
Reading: 6.2 mm
